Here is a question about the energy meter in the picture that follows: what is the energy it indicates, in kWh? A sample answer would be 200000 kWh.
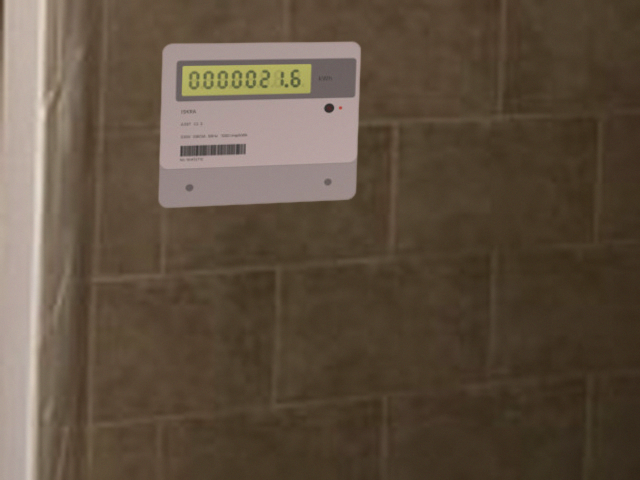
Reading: 21.6 kWh
